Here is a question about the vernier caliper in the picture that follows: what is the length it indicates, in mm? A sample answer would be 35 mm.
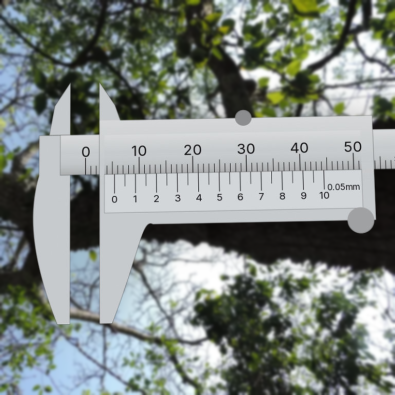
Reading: 5.4 mm
